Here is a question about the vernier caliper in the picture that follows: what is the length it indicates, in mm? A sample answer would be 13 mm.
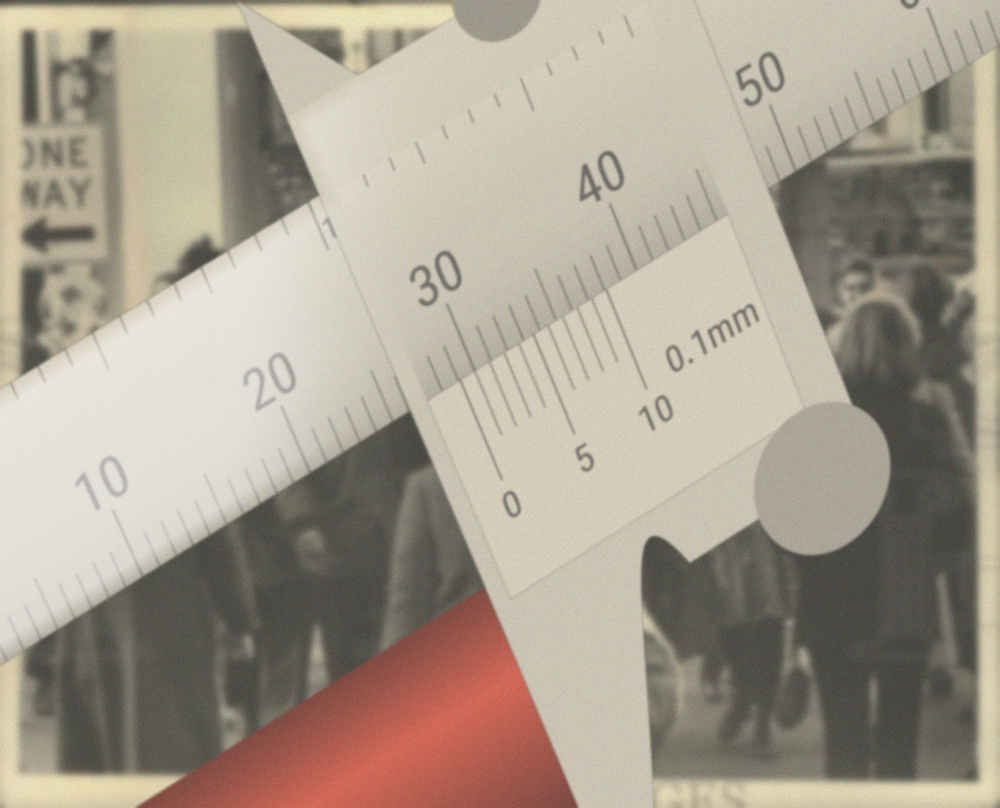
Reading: 29.1 mm
